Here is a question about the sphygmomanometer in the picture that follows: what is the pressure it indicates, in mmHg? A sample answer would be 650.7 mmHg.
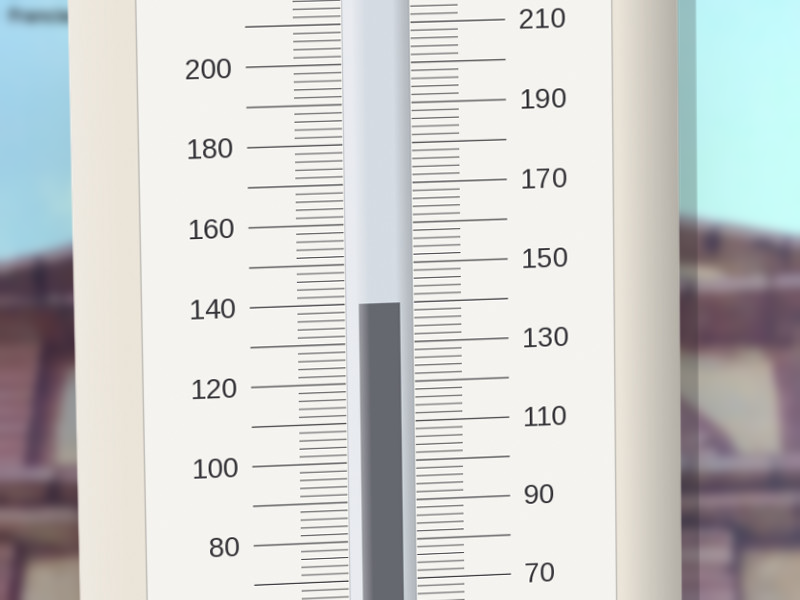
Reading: 140 mmHg
